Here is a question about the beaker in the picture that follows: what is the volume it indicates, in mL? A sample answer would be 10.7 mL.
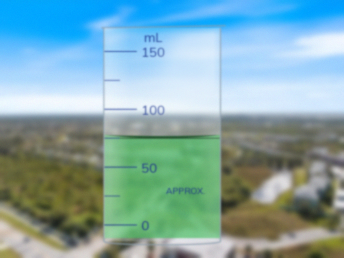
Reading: 75 mL
